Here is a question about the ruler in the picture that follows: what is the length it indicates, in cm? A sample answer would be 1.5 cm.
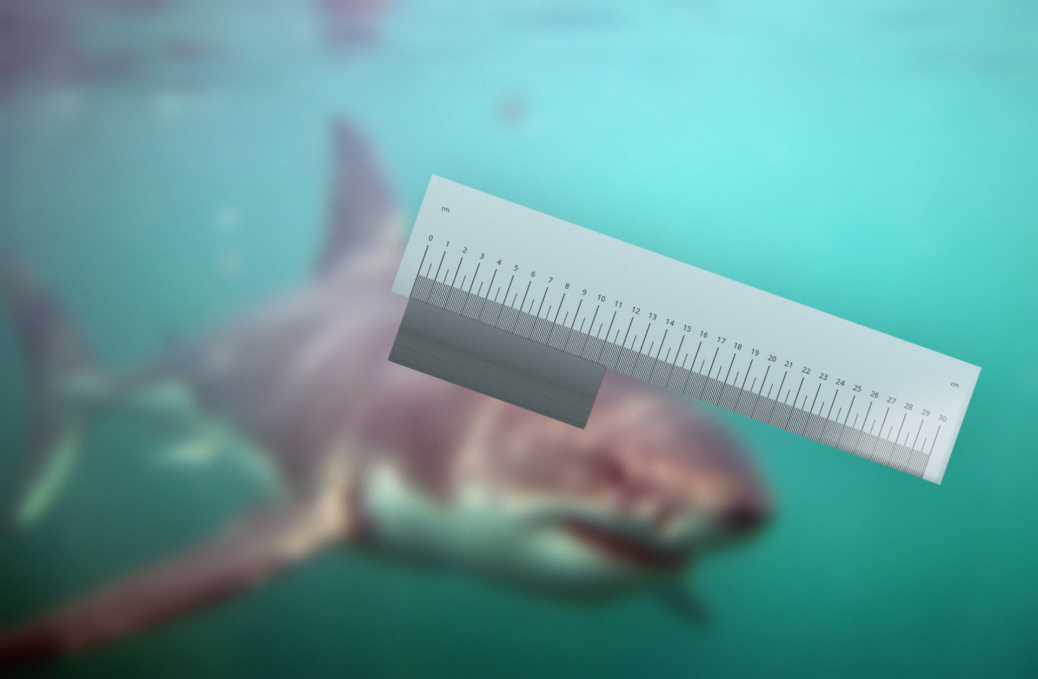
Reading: 11.5 cm
